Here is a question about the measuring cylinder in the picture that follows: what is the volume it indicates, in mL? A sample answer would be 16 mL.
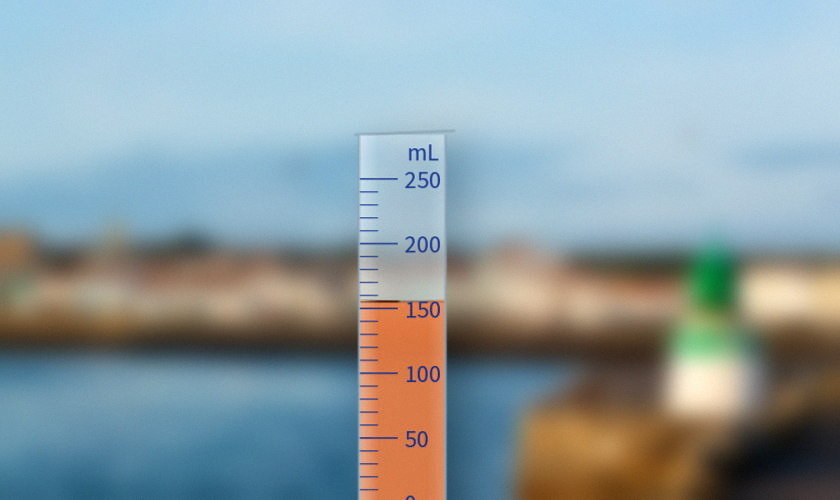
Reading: 155 mL
